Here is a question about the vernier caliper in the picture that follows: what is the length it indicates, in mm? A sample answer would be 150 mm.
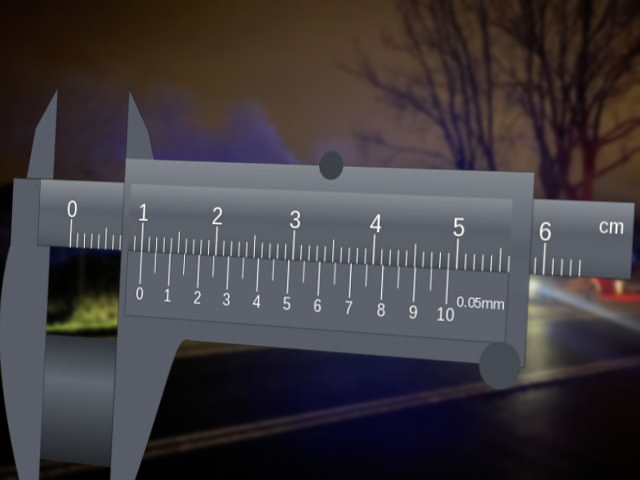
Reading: 10.0 mm
